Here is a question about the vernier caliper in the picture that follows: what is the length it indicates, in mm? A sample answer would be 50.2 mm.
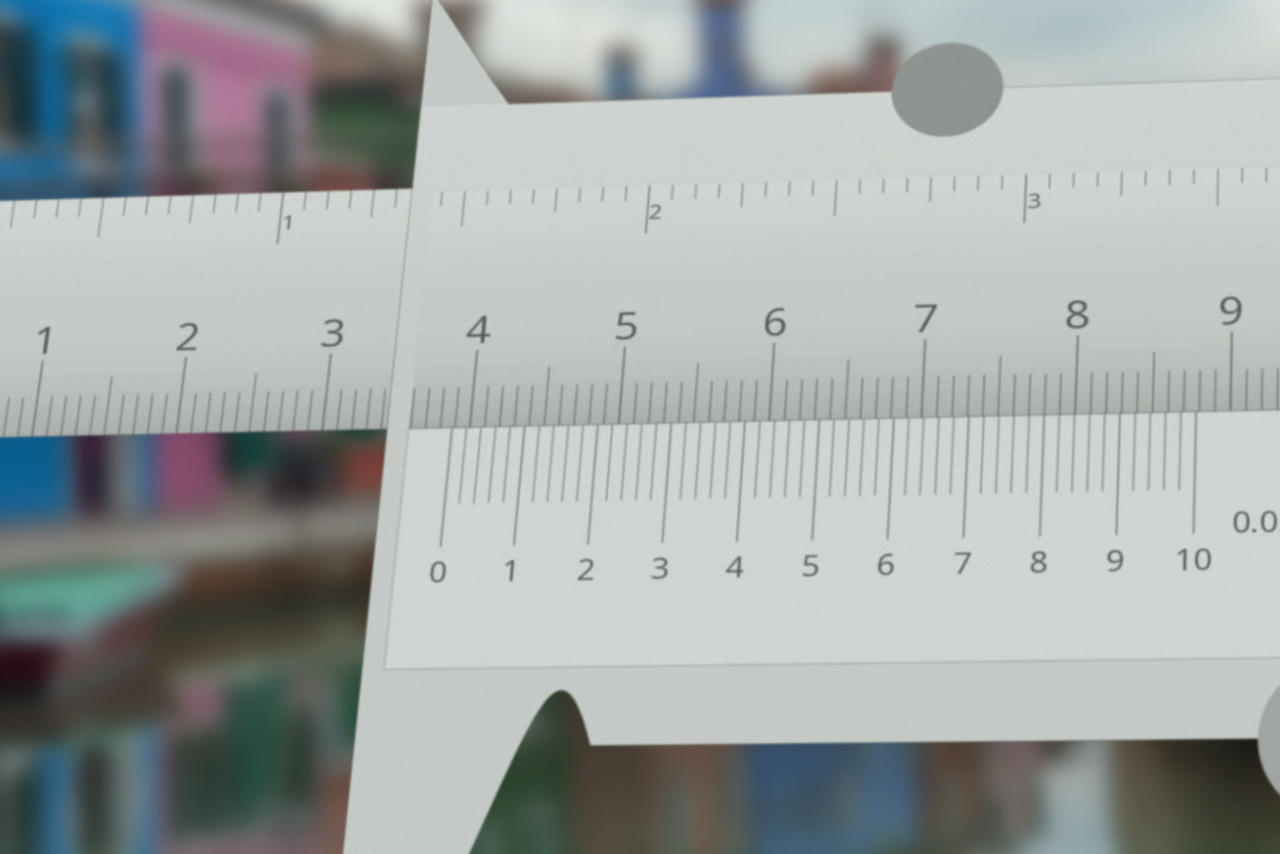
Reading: 38.8 mm
